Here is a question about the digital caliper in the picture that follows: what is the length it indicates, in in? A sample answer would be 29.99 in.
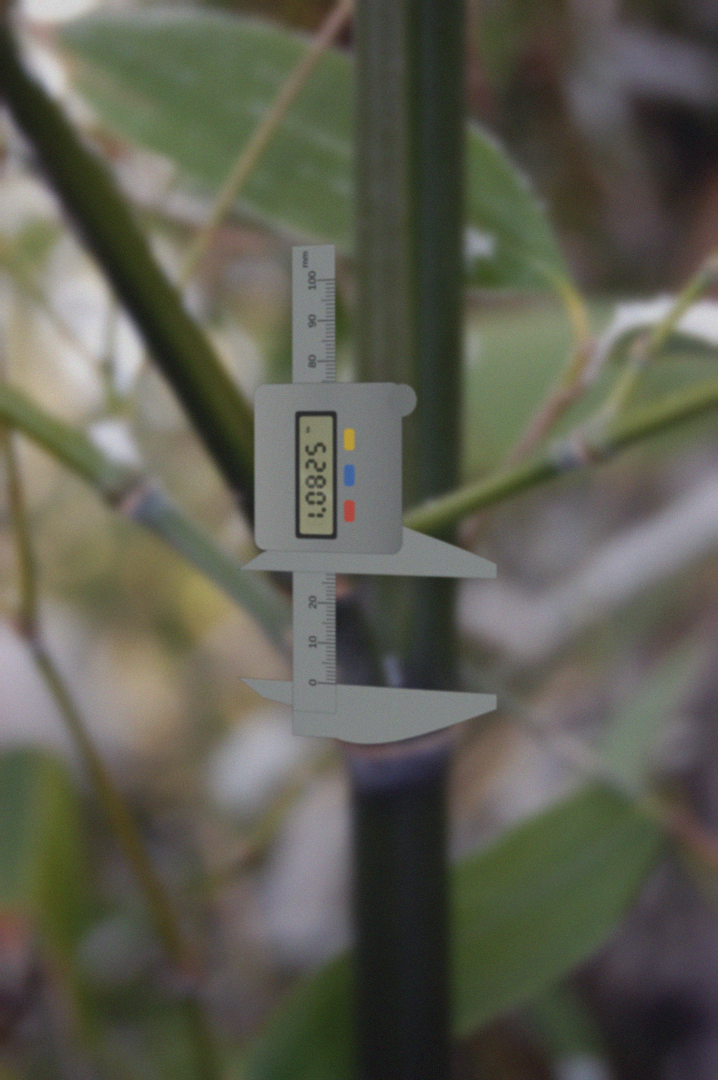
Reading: 1.0825 in
